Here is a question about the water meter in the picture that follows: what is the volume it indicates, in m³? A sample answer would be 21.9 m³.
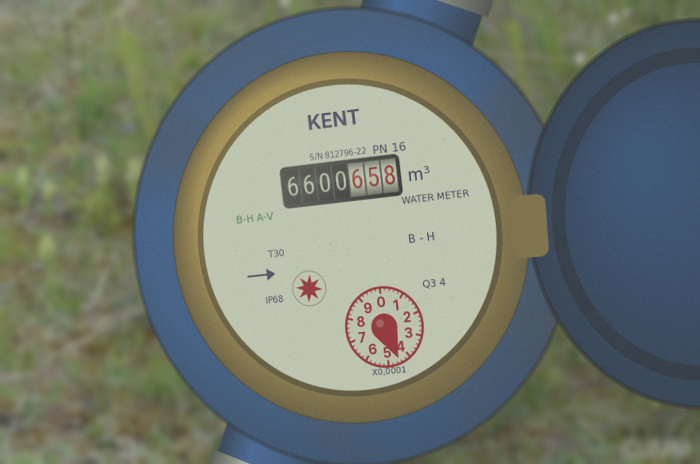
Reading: 6600.6584 m³
